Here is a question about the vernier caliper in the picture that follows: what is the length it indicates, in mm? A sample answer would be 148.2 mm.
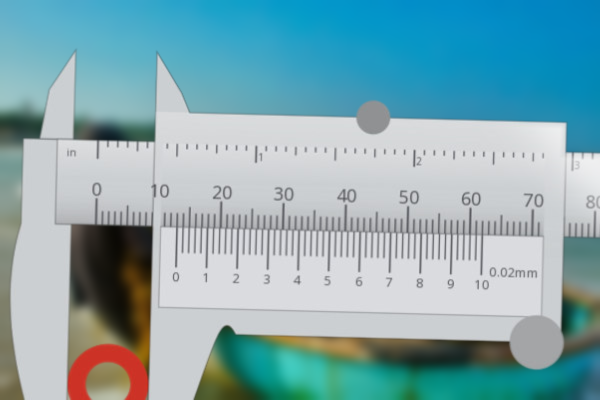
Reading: 13.0 mm
